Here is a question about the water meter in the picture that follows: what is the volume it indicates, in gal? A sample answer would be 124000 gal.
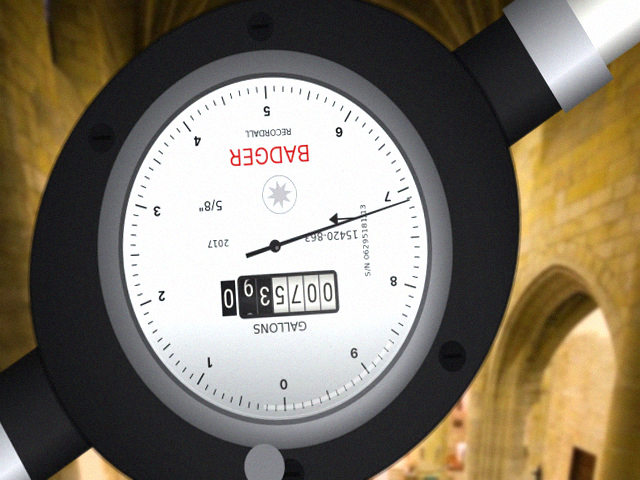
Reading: 75387.1 gal
